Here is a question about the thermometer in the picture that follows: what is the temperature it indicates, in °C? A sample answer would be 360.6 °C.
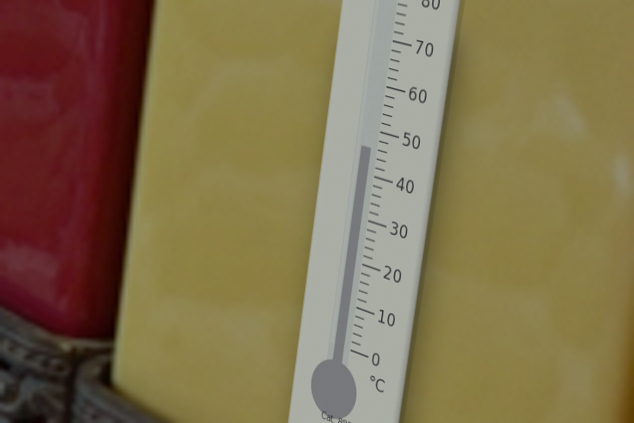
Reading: 46 °C
